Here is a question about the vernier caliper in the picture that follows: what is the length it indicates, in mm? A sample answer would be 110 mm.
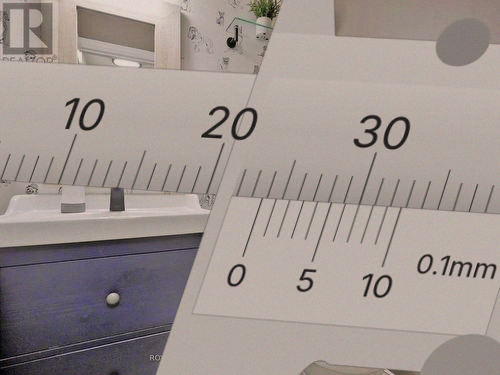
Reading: 23.7 mm
